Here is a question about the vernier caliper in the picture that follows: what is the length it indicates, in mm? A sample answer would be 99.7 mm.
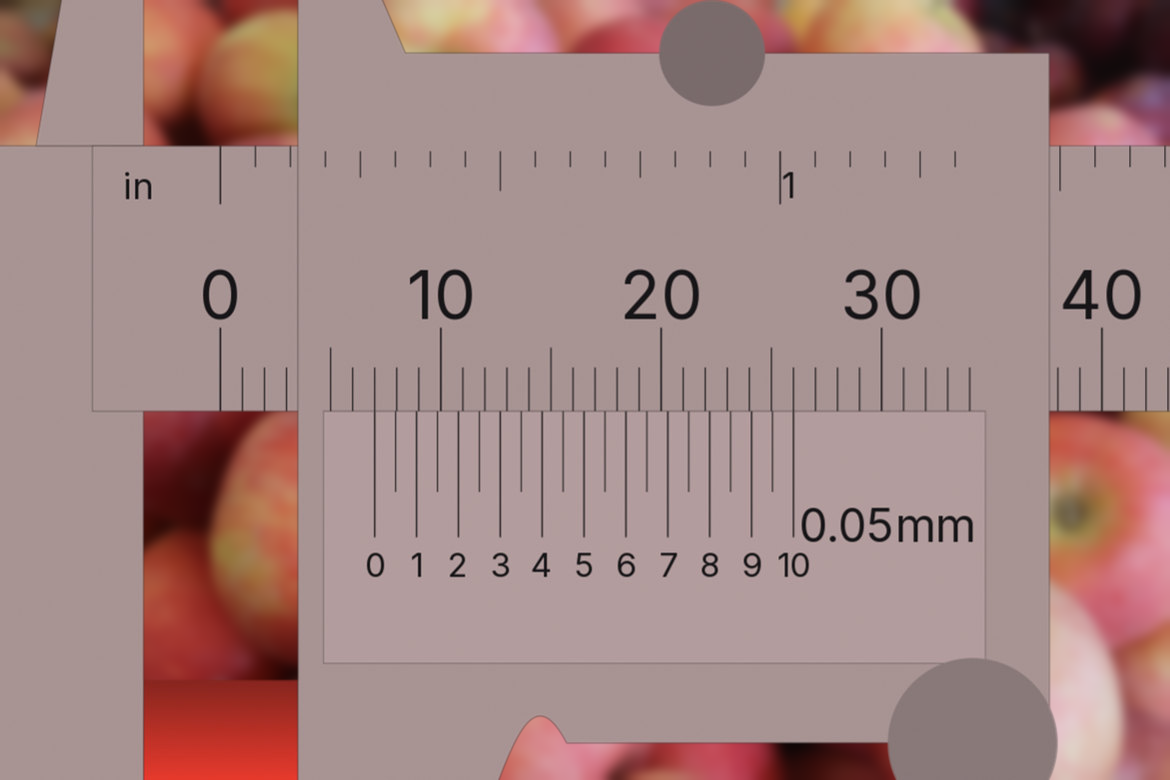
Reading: 7.0 mm
